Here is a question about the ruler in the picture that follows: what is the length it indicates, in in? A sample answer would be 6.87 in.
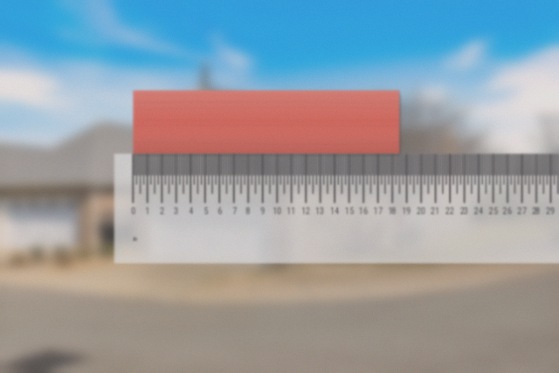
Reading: 18.5 in
